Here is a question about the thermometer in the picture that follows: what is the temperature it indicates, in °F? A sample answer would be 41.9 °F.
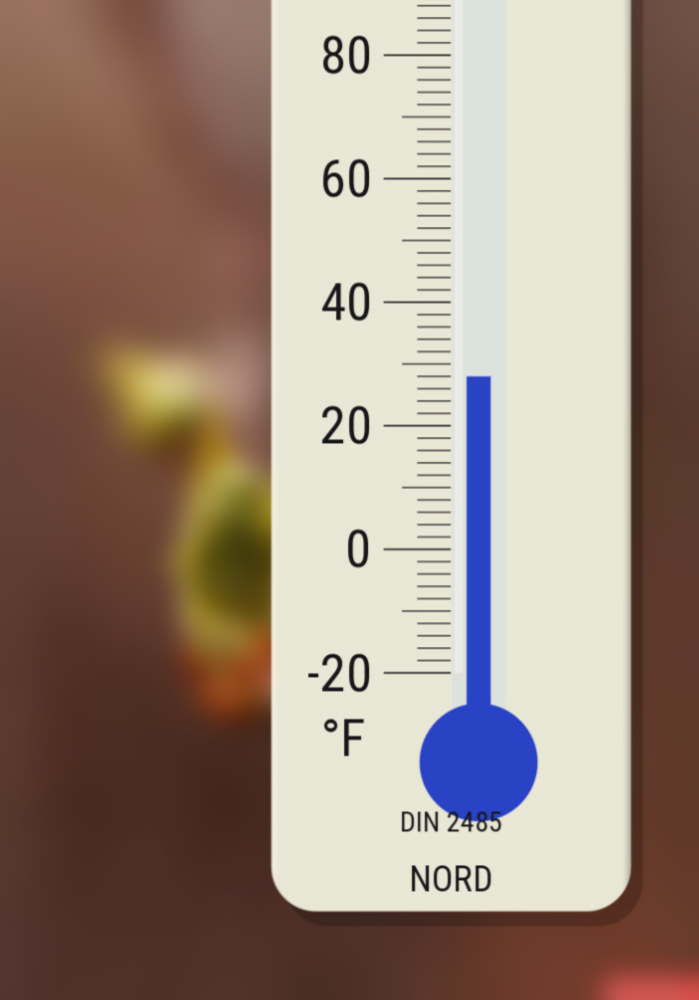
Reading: 28 °F
